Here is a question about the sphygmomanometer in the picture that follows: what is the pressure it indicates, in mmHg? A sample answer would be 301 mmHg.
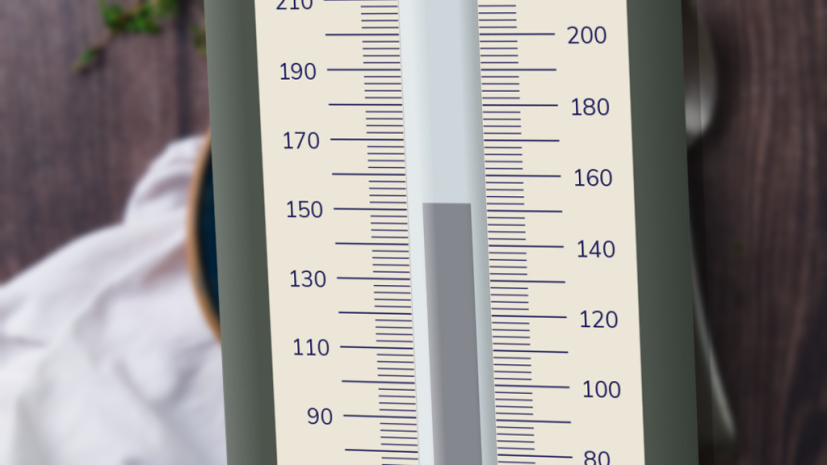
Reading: 152 mmHg
